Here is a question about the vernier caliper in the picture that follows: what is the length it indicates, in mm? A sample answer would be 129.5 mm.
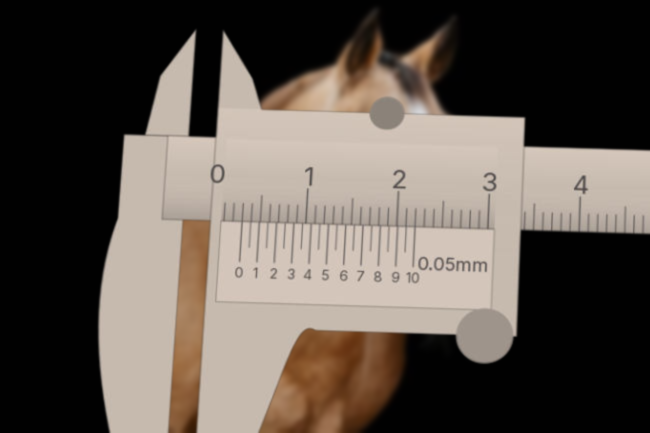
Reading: 3.0 mm
